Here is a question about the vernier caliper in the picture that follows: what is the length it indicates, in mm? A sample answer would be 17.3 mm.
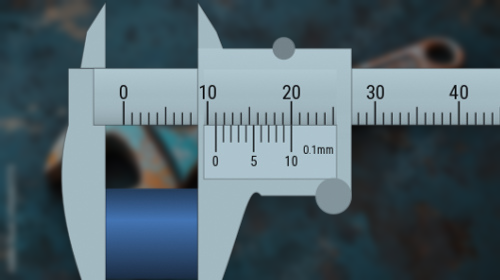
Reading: 11.0 mm
